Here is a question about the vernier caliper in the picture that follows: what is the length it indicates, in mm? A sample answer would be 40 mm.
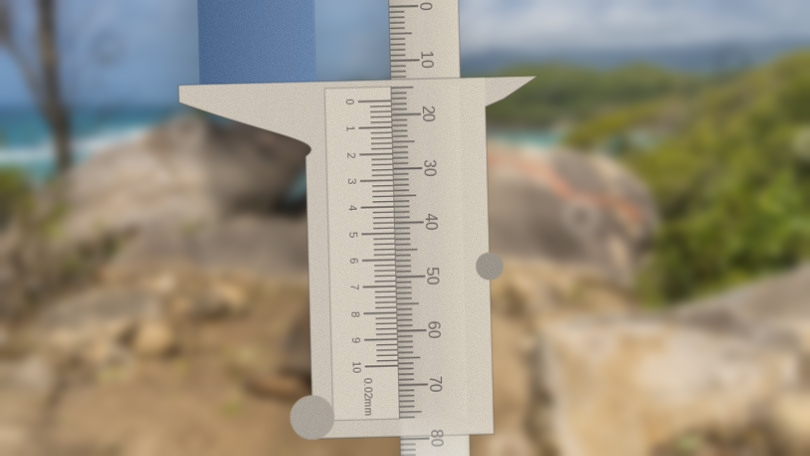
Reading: 17.4 mm
